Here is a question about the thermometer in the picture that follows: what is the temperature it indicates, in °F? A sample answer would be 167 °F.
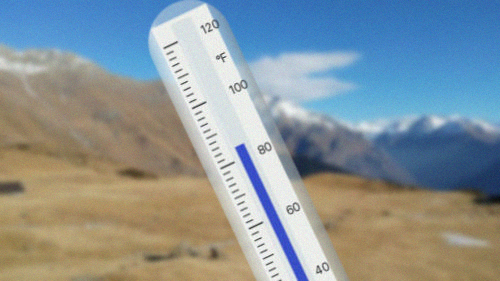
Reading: 84 °F
